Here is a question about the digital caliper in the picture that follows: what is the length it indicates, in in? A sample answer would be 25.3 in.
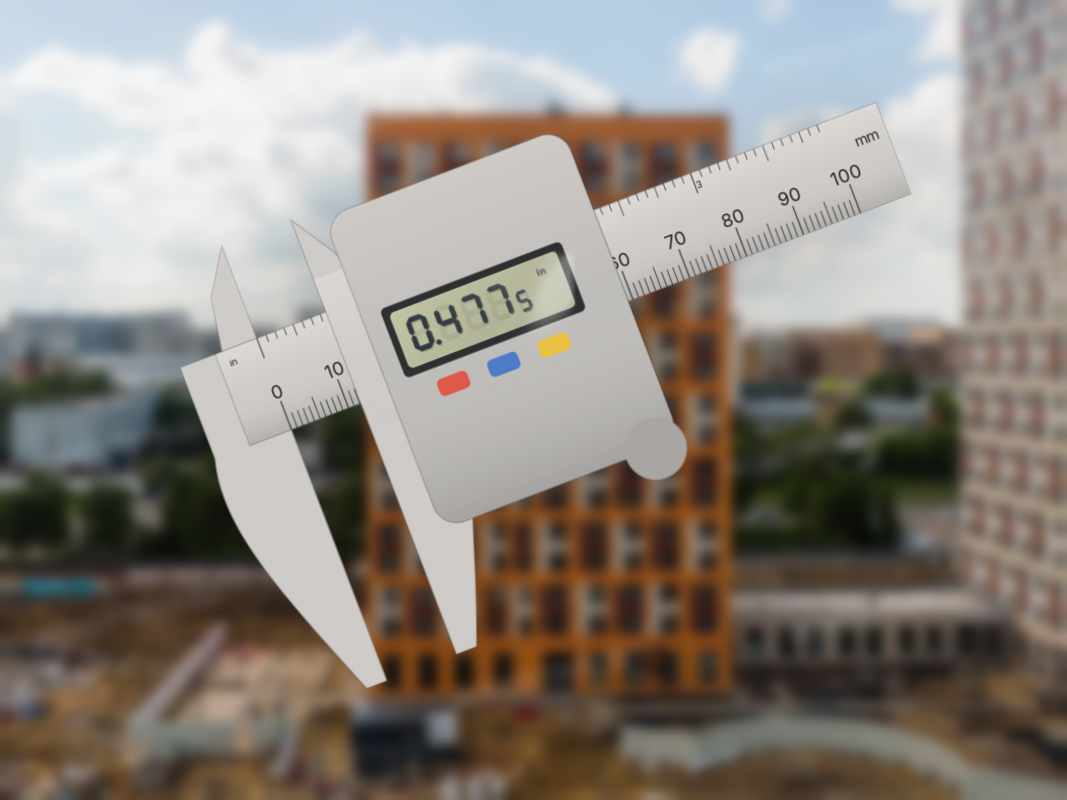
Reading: 0.4775 in
